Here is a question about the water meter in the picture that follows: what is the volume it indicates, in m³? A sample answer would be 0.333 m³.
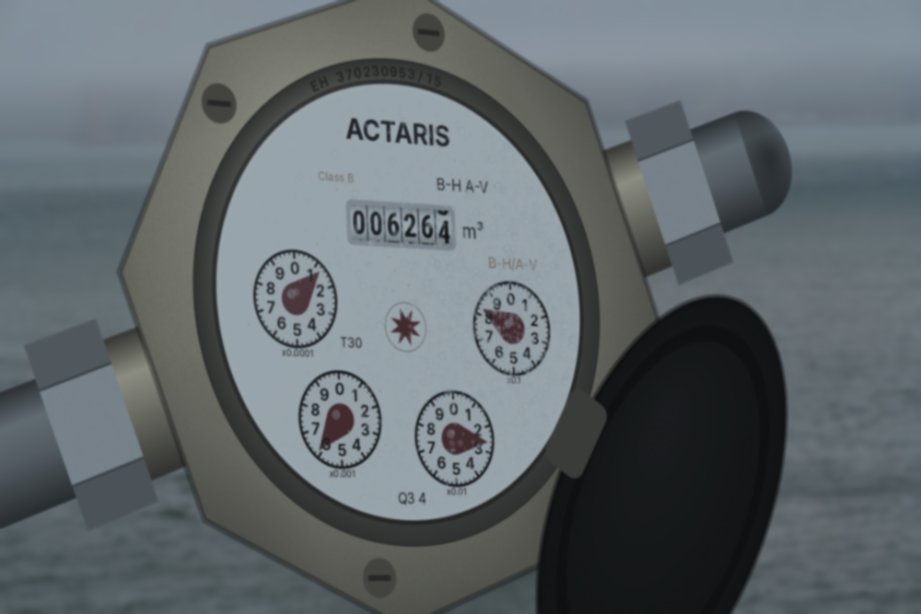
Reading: 6263.8261 m³
